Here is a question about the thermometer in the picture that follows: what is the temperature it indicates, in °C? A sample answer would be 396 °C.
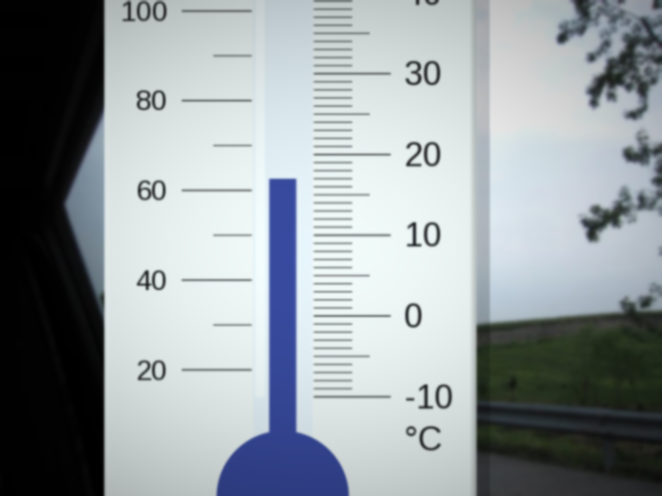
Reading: 17 °C
